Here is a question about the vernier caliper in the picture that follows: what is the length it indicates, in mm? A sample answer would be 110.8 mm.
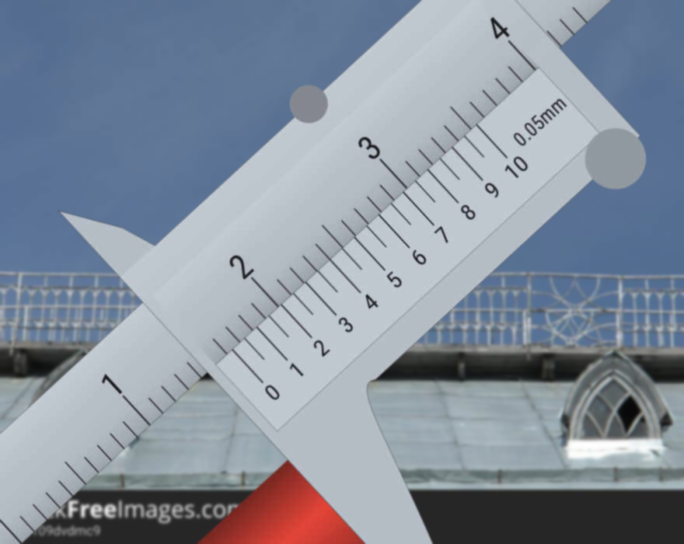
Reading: 16.4 mm
